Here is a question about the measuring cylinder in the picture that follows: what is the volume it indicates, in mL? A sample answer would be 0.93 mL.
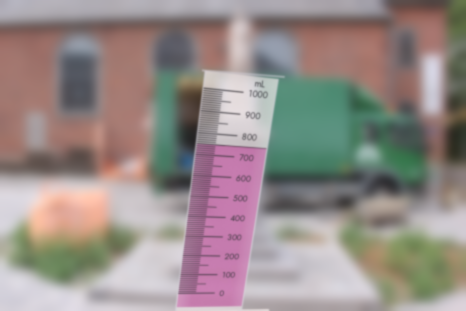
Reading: 750 mL
